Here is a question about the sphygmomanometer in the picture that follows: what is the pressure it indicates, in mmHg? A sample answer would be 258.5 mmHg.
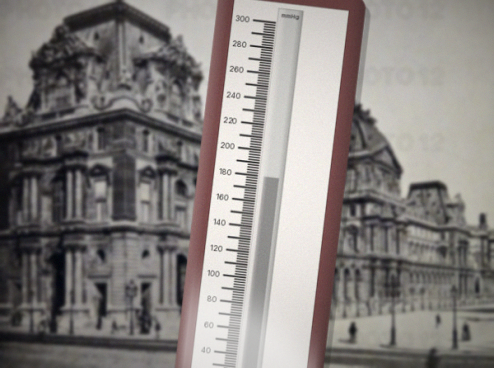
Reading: 180 mmHg
